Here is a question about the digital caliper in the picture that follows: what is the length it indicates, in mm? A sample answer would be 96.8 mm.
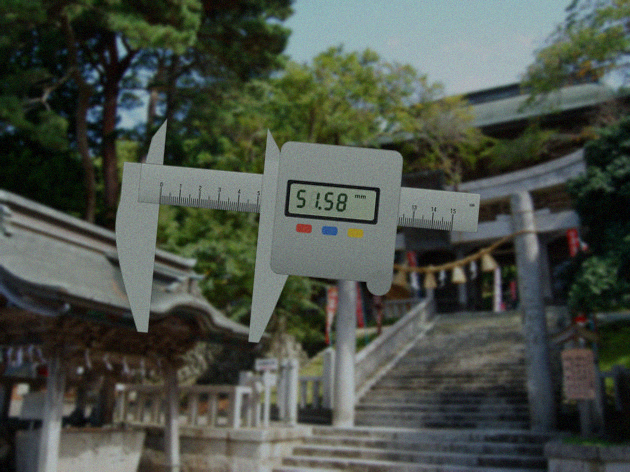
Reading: 51.58 mm
